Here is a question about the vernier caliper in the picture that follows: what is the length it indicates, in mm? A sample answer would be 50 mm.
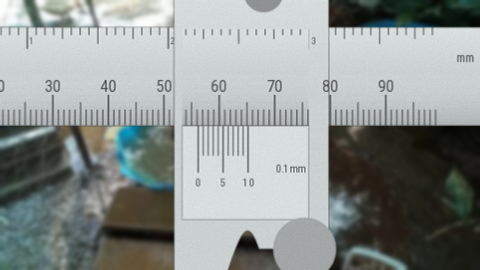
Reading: 56.2 mm
